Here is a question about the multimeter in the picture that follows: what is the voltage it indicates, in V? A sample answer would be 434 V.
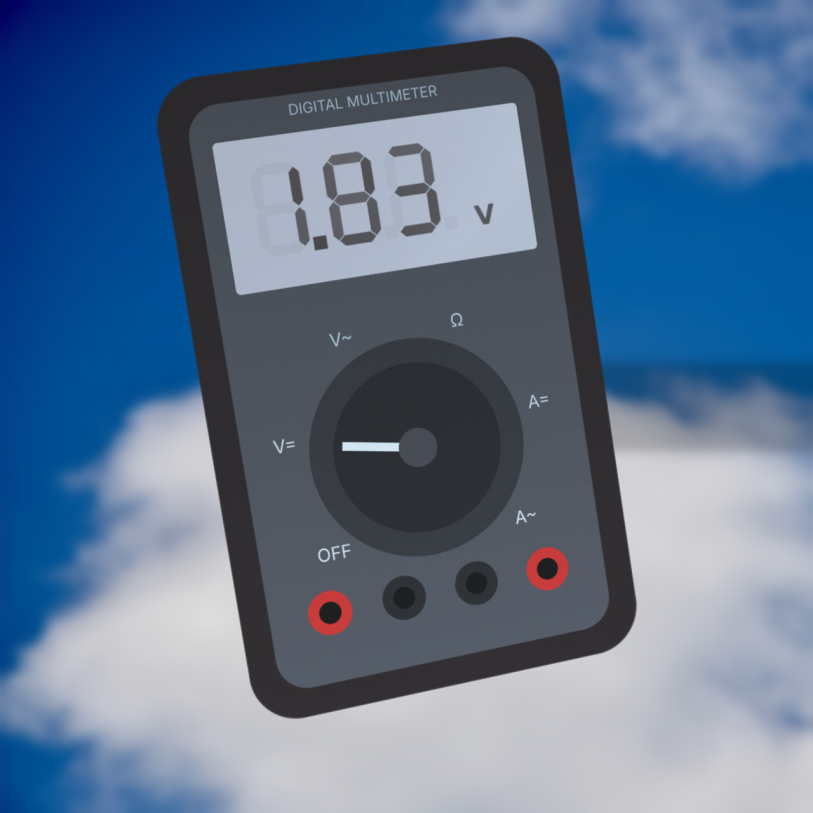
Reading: 1.83 V
